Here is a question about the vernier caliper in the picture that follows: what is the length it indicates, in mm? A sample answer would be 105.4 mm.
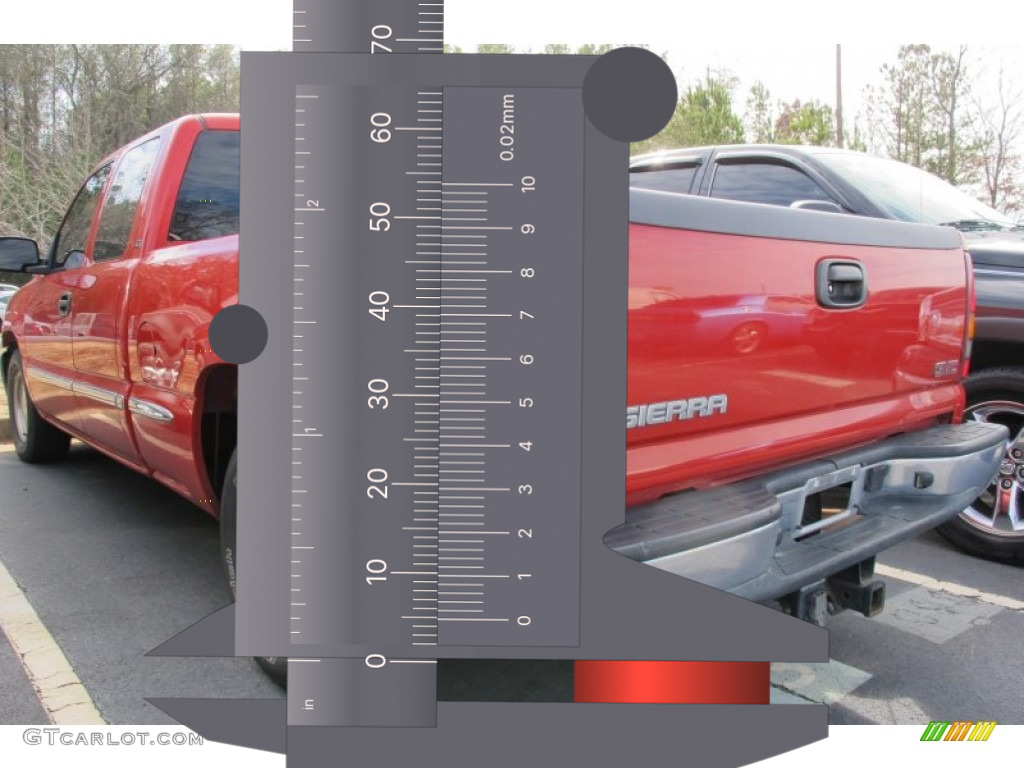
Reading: 4.8 mm
